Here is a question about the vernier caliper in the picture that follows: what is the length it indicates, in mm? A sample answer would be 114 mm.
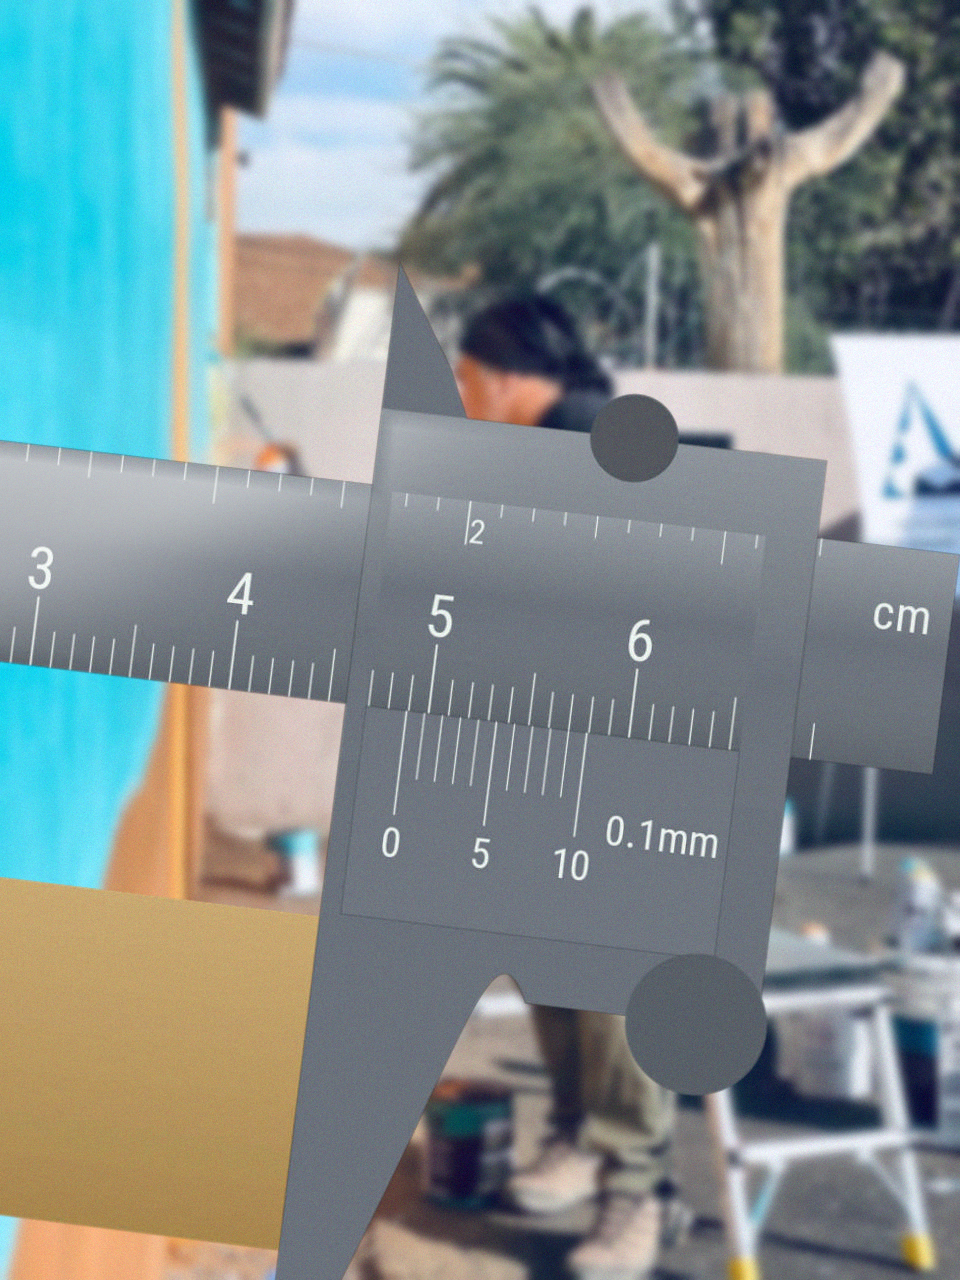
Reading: 48.9 mm
